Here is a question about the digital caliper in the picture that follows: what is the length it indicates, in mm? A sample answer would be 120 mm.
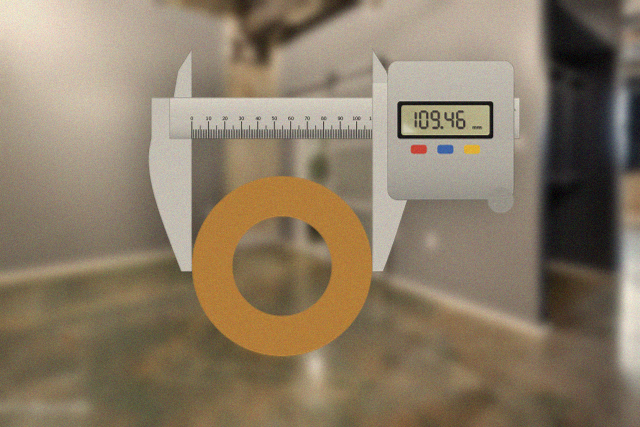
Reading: 109.46 mm
